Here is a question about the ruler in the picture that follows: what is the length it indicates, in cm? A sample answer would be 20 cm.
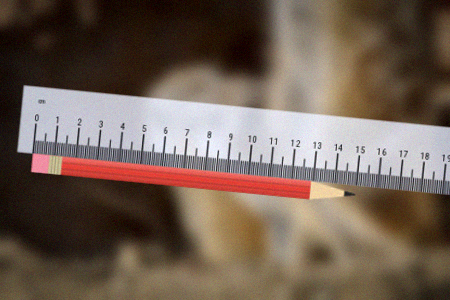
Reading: 15 cm
